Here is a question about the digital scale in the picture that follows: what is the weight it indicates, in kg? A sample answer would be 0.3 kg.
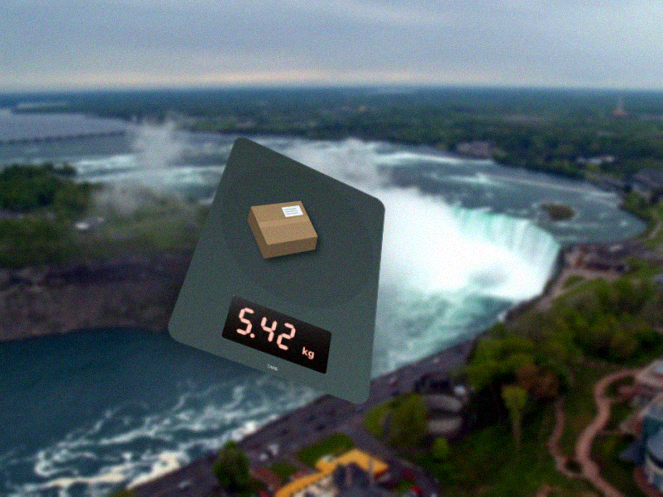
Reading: 5.42 kg
